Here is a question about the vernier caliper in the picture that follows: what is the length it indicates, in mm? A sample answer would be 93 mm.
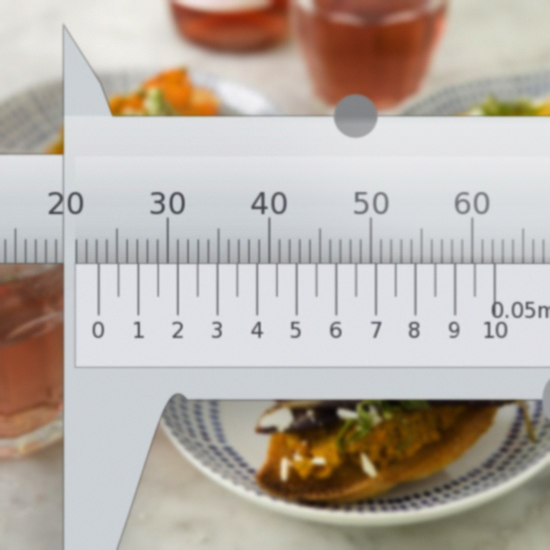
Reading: 23.2 mm
